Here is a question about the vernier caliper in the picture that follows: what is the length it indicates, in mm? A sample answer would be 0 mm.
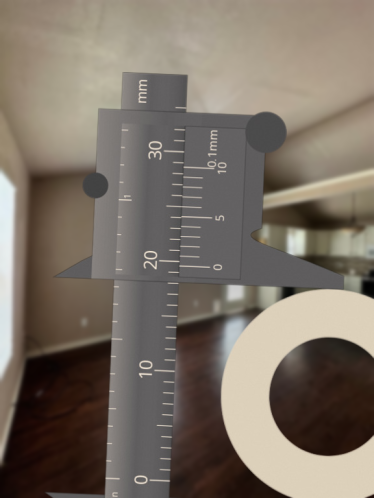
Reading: 19.6 mm
